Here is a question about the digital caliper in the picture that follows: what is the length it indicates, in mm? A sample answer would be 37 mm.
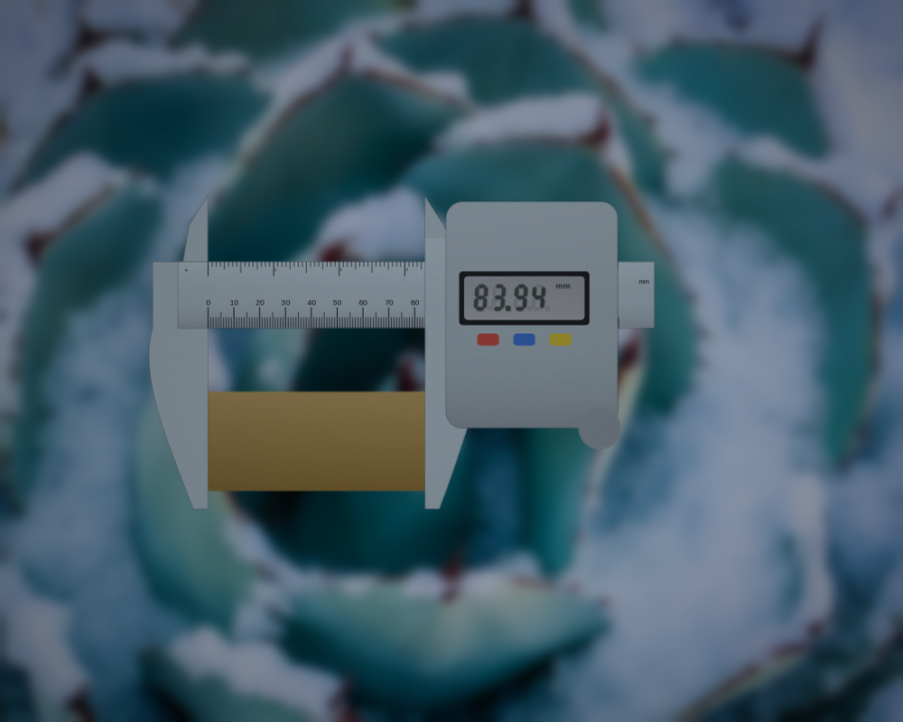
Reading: 83.94 mm
